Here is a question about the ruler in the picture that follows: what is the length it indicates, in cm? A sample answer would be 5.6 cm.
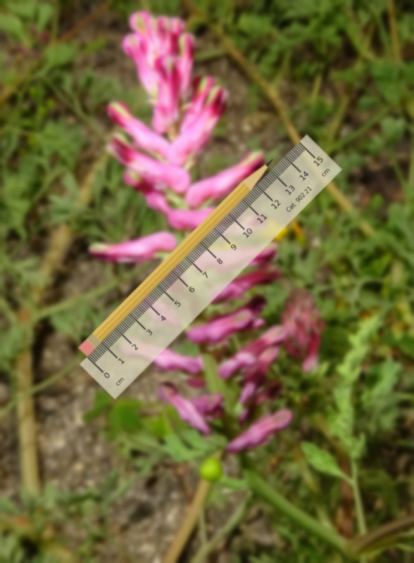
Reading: 13.5 cm
